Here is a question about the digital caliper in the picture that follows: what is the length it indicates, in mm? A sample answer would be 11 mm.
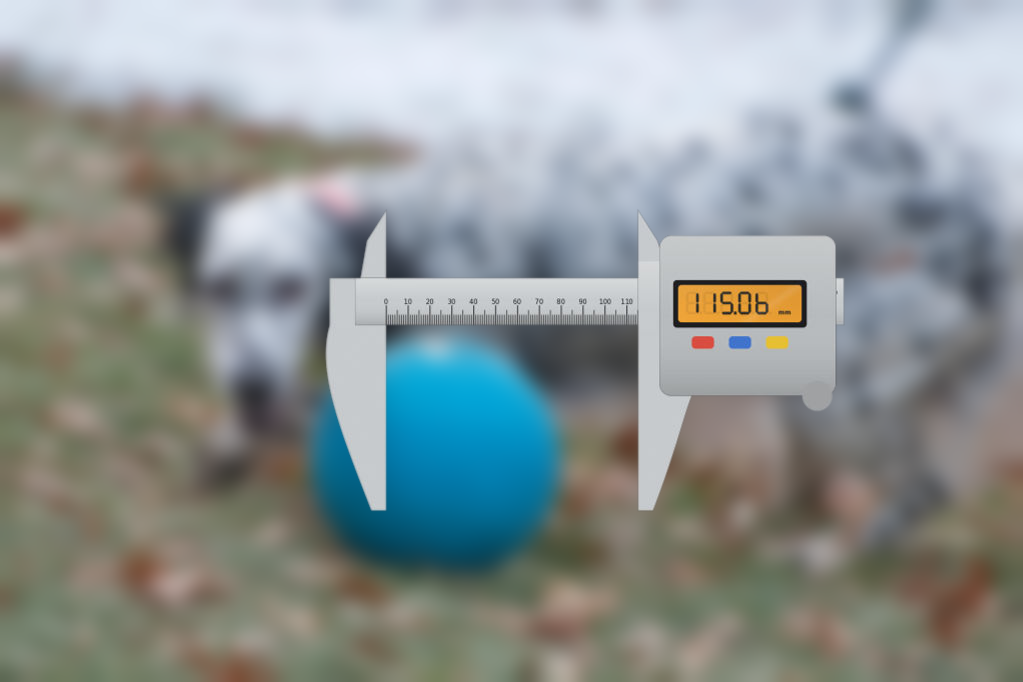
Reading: 115.06 mm
